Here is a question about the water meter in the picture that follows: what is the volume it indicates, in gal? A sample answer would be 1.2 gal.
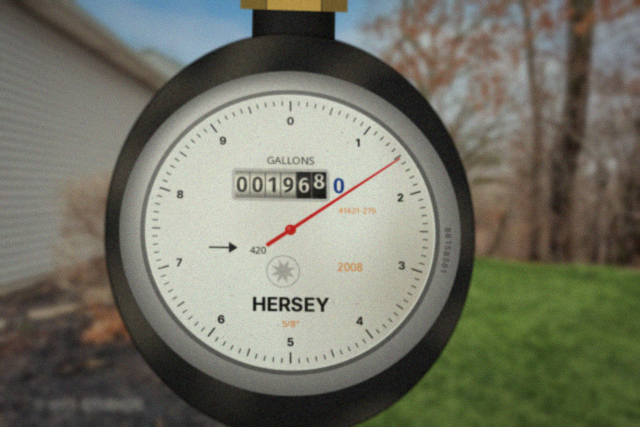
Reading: 19681.5 gal
